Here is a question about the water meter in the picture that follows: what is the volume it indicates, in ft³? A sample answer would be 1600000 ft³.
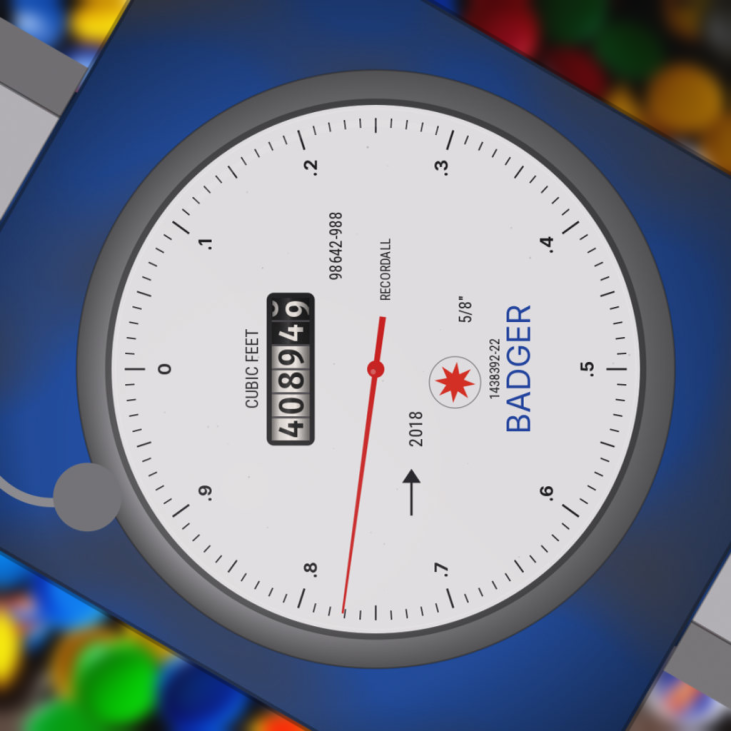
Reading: 408948.77 ft³
